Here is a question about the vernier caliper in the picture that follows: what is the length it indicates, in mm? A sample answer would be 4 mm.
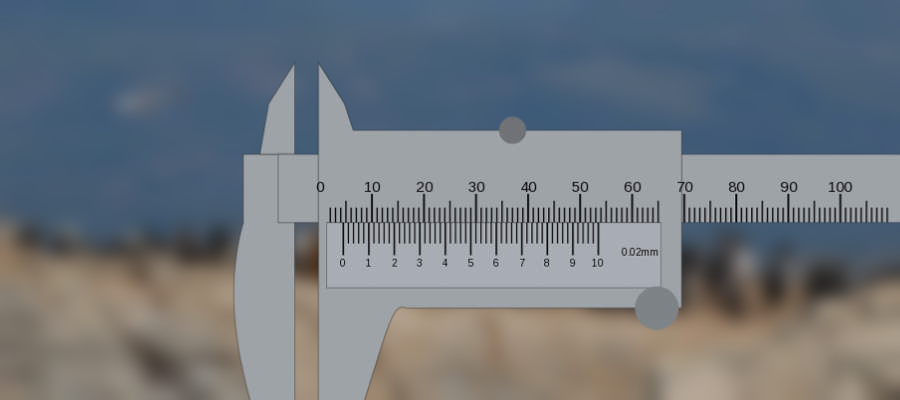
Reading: 4.5 mm
